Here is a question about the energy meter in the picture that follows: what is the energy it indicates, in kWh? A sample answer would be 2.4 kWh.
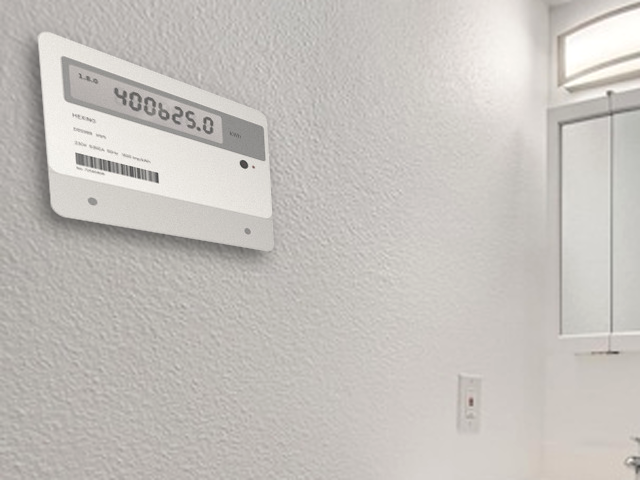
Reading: 400625.0 kWh
